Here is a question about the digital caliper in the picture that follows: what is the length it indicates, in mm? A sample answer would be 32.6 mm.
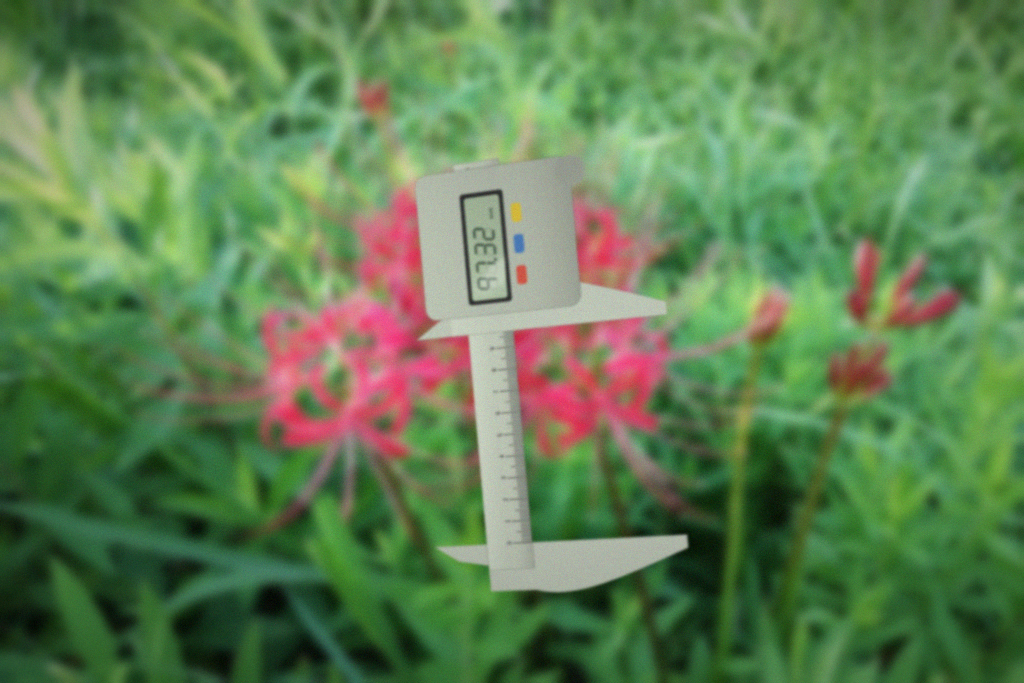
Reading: 97.32 mm
